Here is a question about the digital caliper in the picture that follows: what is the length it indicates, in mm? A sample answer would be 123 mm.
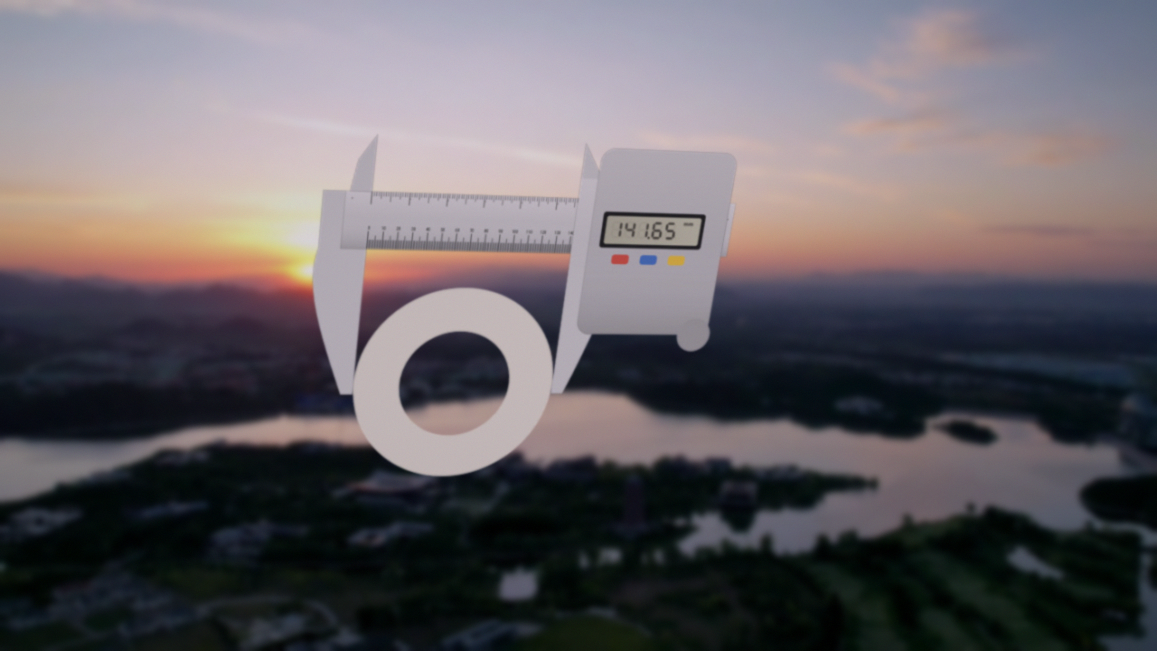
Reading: 141.65 mm
